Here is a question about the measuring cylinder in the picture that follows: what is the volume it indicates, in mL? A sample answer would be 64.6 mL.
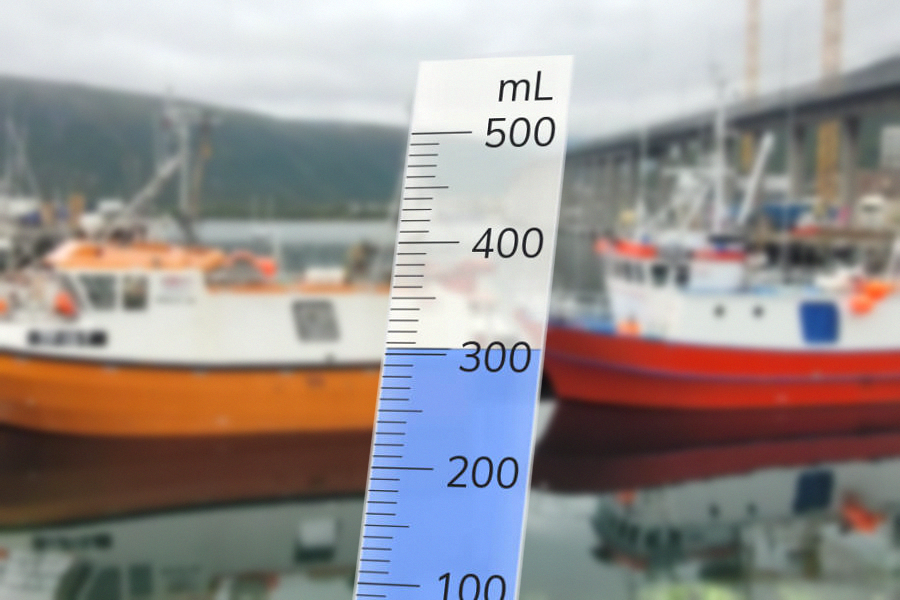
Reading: 305 mL
